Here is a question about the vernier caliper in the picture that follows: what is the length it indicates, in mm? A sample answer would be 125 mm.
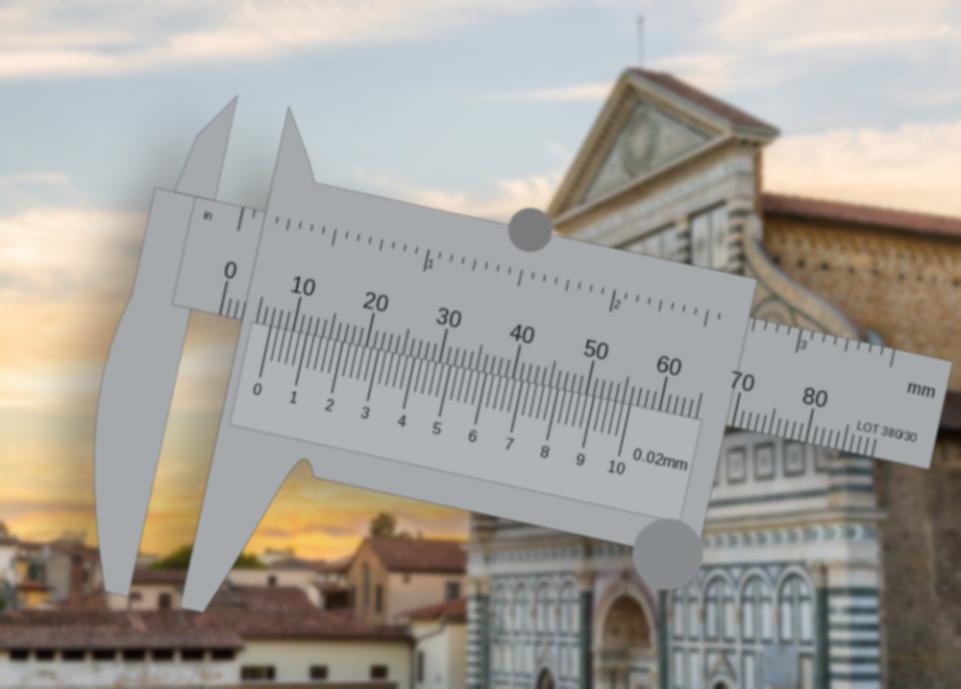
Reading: 7.0 mm
